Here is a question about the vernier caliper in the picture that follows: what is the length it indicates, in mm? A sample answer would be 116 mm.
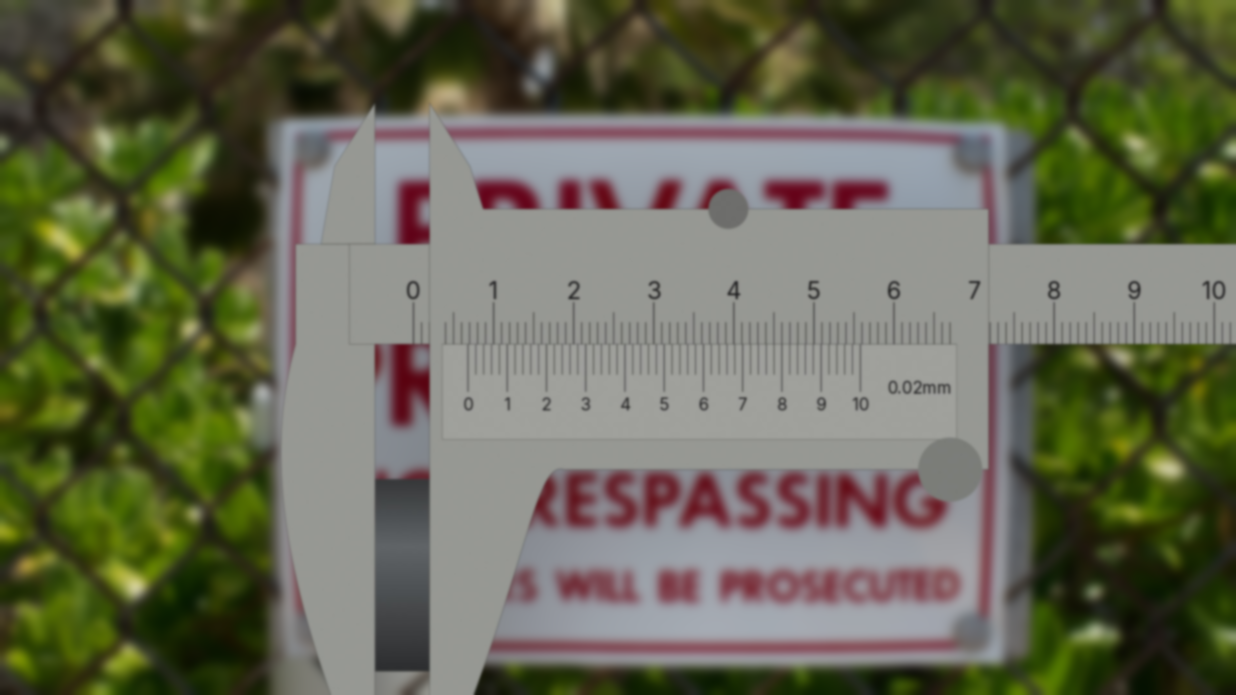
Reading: 6.8 mm
